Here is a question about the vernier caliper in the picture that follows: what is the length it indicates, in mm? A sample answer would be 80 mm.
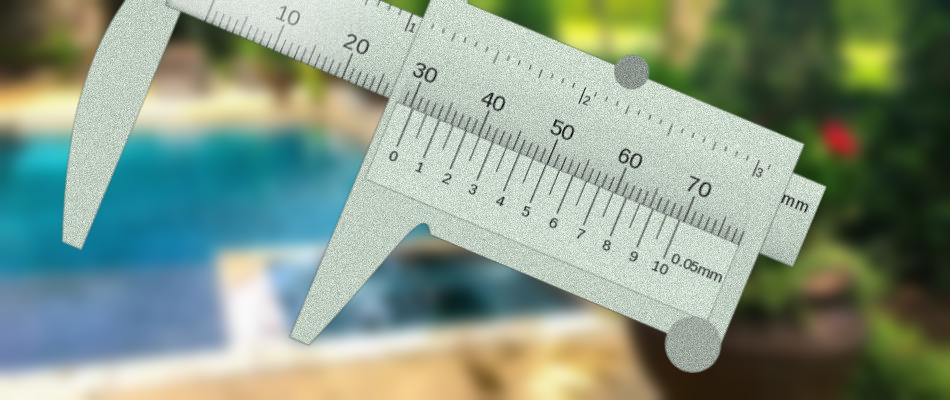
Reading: 30.4 mm
